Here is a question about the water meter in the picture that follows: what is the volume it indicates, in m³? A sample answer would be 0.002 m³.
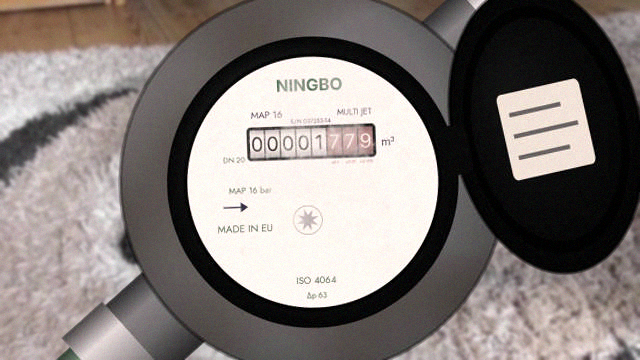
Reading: 1.779 m³
